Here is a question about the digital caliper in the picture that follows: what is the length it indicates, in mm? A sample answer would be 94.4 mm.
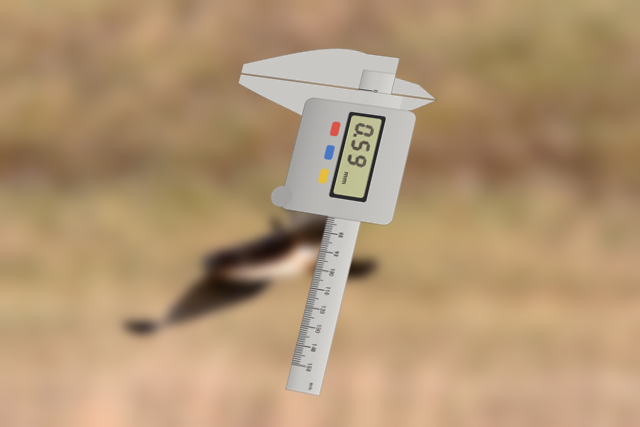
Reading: 0.59 mm
